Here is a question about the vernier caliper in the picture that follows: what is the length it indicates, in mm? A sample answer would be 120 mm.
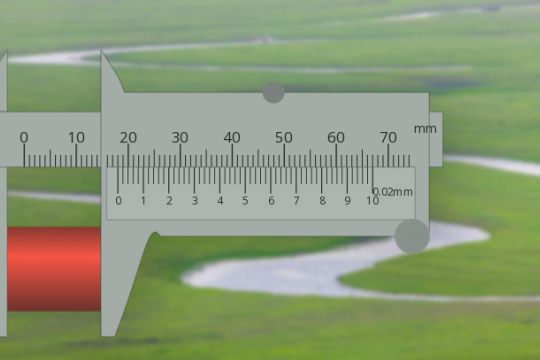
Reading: 18.0 mm
